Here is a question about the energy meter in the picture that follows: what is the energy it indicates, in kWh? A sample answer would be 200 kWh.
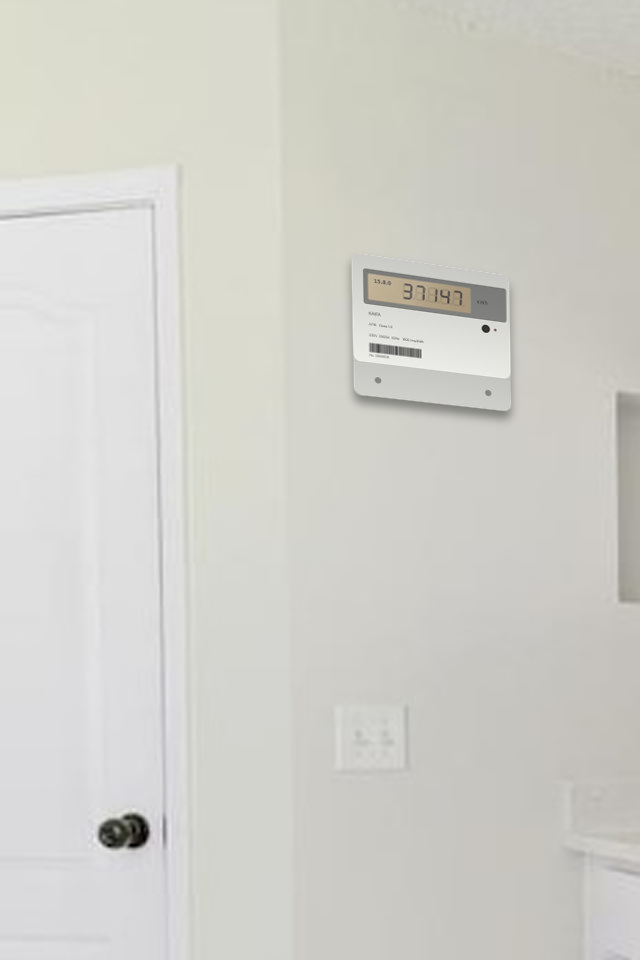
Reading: 37147 kWh
